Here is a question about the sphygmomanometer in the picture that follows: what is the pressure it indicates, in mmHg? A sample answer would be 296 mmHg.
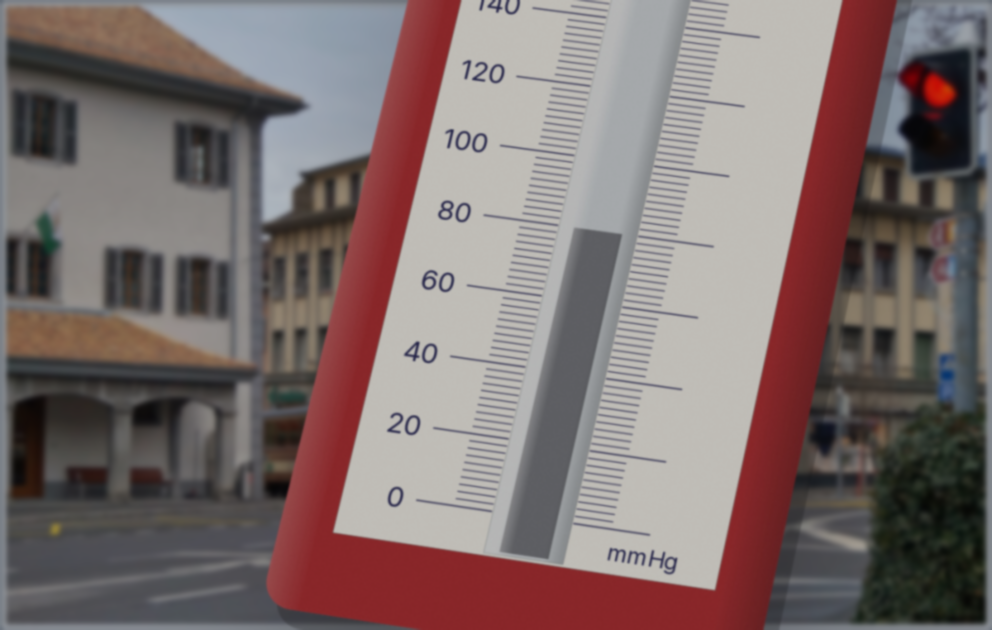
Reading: 80 mmHg
